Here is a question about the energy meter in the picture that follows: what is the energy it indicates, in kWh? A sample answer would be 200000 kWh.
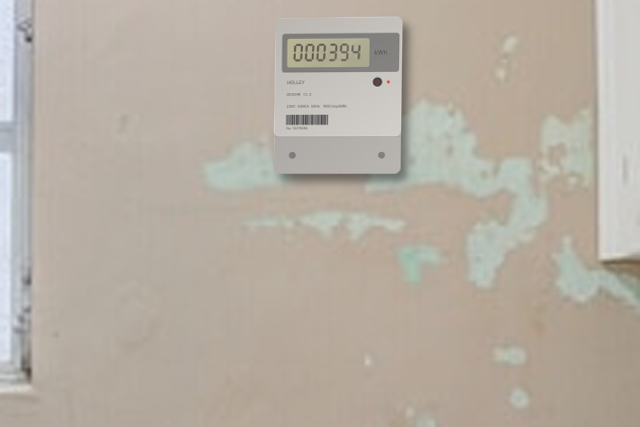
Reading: 394 kWh
